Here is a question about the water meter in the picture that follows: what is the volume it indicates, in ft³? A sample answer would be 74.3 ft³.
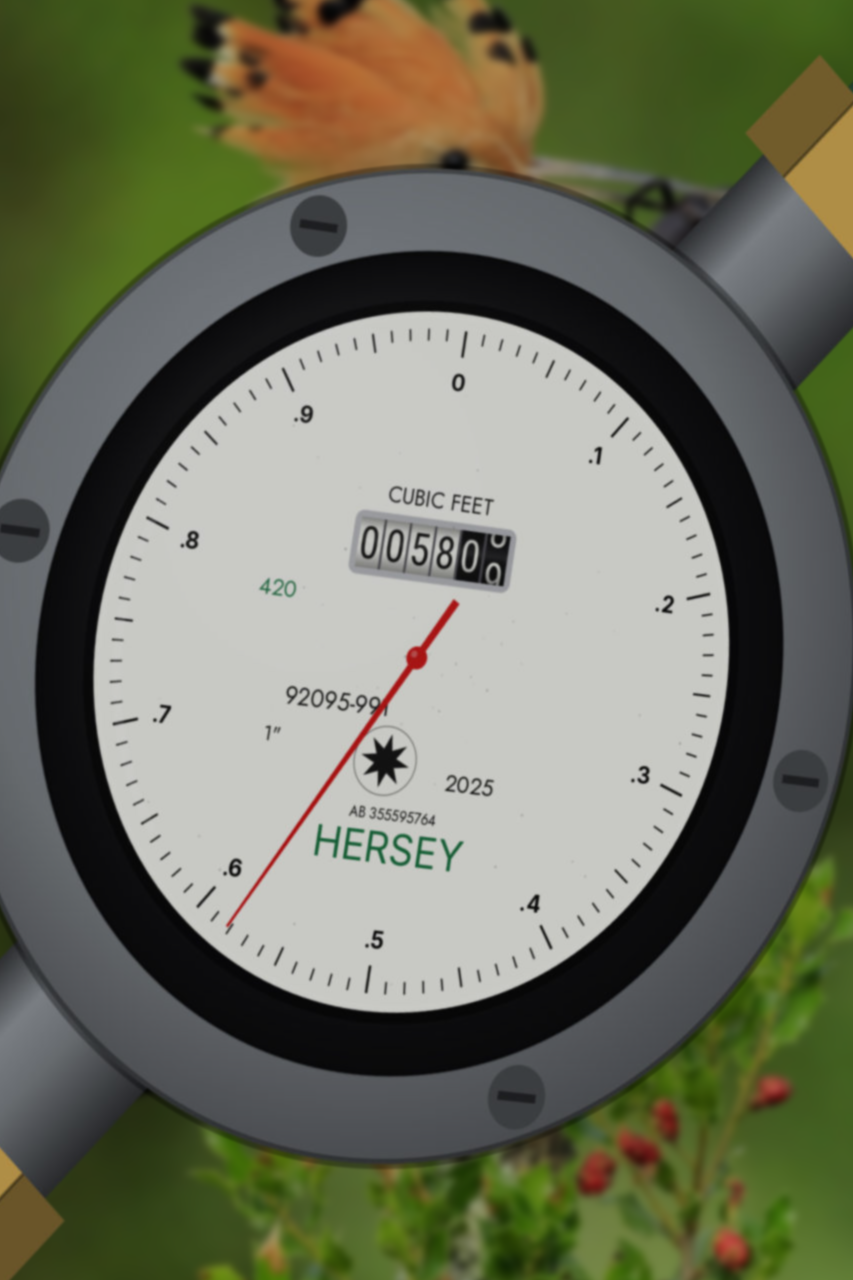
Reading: 5808.58 ft³
